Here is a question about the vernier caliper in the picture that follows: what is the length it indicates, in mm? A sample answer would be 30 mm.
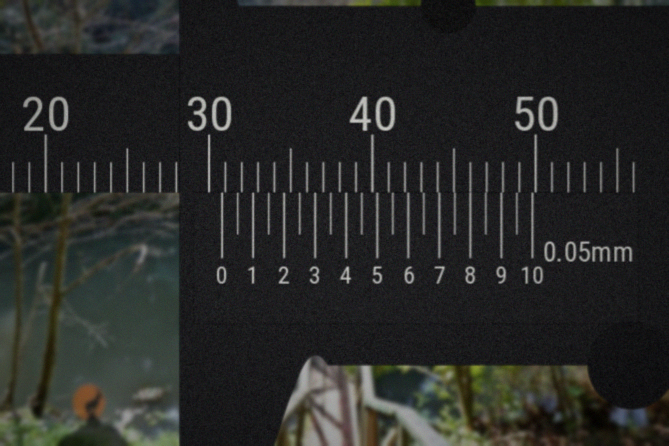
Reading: 30.8 mm
